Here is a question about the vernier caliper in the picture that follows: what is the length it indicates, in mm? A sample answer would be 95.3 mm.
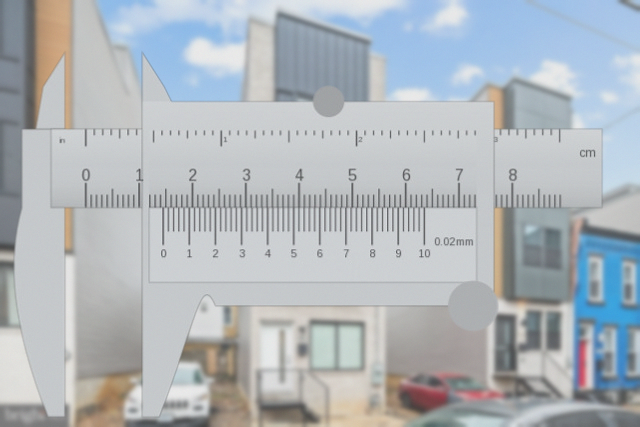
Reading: 14.5 mm
